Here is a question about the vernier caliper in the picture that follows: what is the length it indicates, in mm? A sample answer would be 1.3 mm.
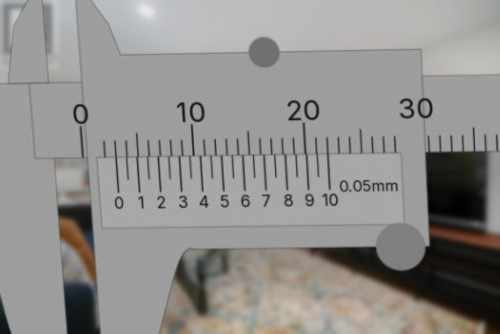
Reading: 3.0 mm
